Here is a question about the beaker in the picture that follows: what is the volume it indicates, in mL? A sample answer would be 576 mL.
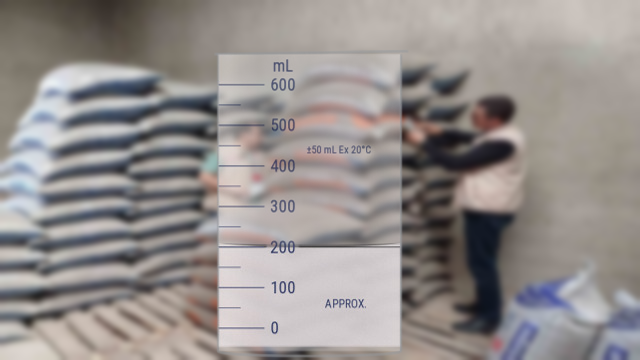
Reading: 200 mL
